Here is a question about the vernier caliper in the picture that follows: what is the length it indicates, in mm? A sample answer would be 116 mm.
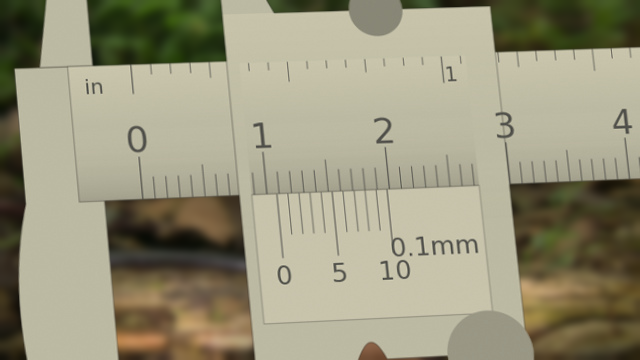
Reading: 10.8 mm
